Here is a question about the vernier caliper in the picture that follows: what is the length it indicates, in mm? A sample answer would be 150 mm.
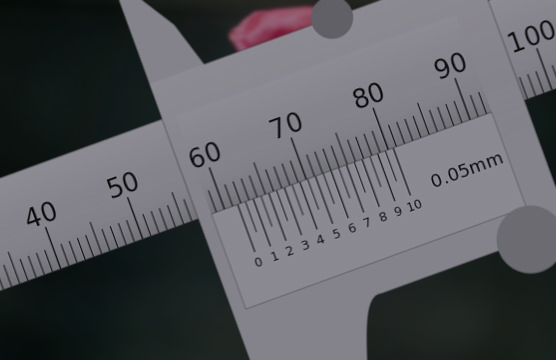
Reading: 61.6 mm
